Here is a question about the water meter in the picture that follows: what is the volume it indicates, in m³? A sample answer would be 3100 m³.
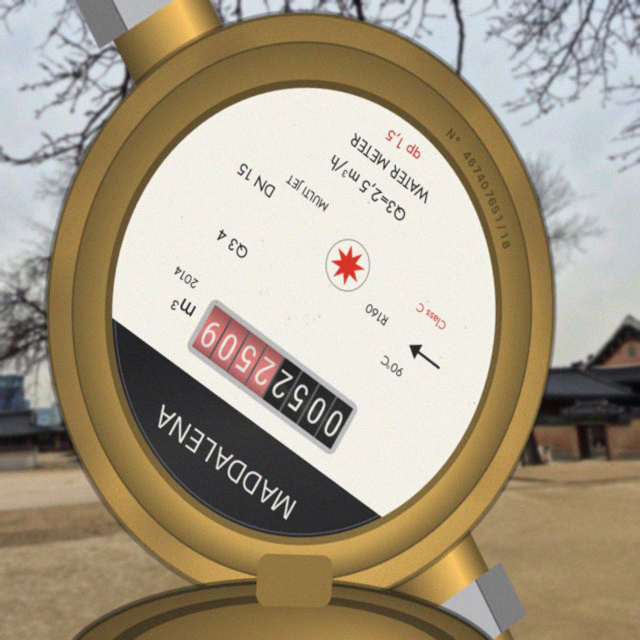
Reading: 52.2509 m³
